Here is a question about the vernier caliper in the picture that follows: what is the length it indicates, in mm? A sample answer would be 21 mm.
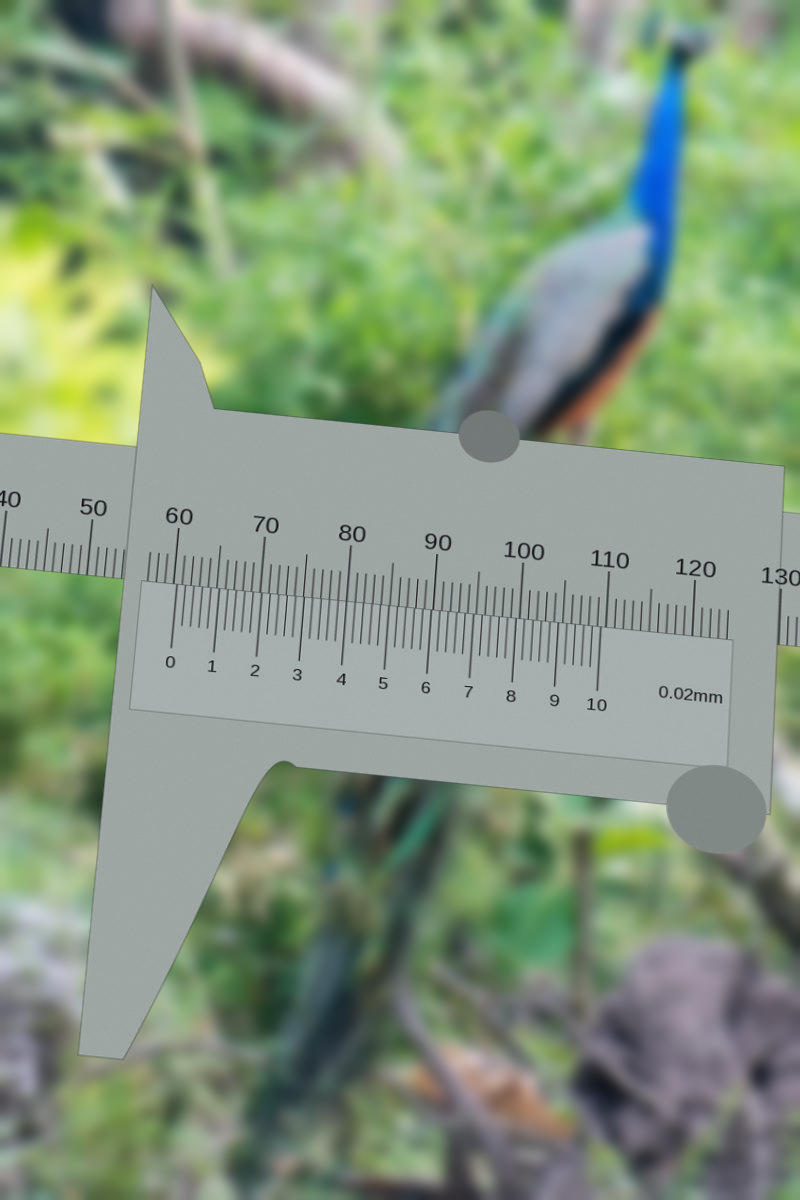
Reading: 60.4 mm
